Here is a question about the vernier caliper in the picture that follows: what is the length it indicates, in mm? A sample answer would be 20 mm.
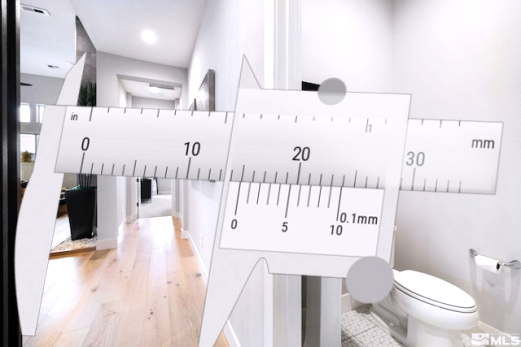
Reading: 14.9 mm
